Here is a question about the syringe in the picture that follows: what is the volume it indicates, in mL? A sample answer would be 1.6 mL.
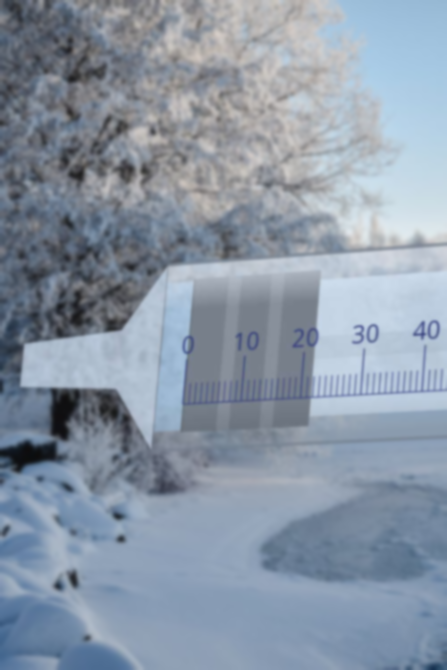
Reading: 0 mL
